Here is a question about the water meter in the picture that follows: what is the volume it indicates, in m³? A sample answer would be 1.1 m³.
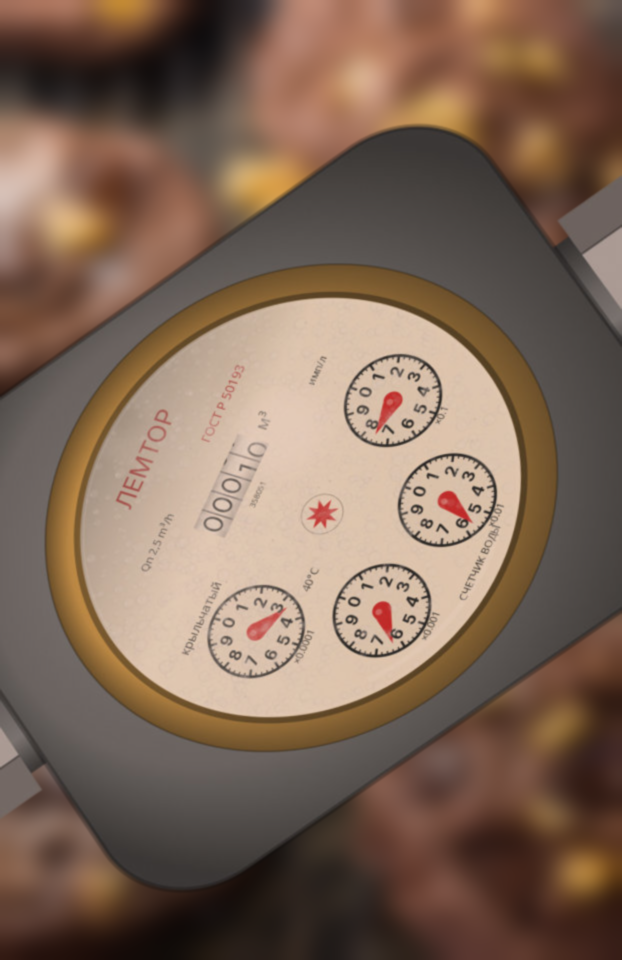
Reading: 9.7563 m³
